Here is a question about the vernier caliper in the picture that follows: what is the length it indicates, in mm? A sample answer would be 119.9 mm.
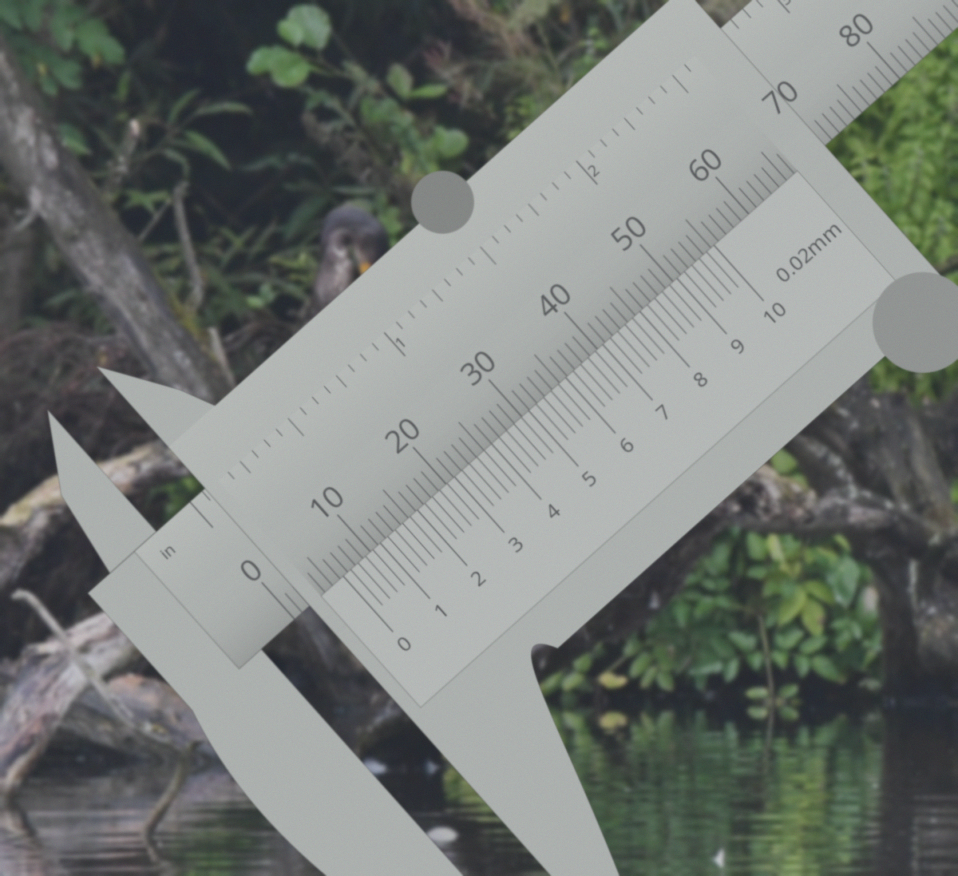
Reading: 6.4 mm
